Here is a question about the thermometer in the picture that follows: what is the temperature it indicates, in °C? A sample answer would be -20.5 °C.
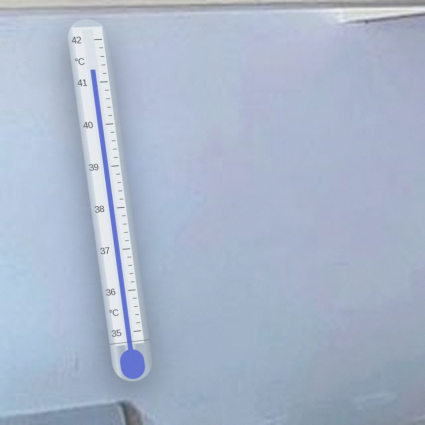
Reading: 41.3 °C
